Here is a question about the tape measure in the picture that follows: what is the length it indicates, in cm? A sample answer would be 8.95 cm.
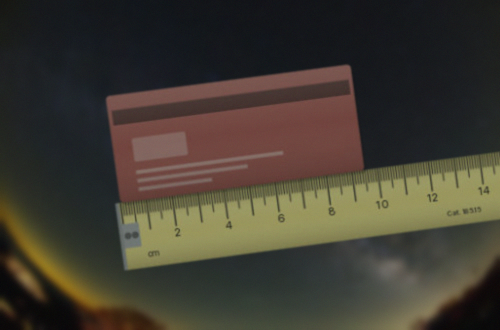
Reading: 9.5 cm
